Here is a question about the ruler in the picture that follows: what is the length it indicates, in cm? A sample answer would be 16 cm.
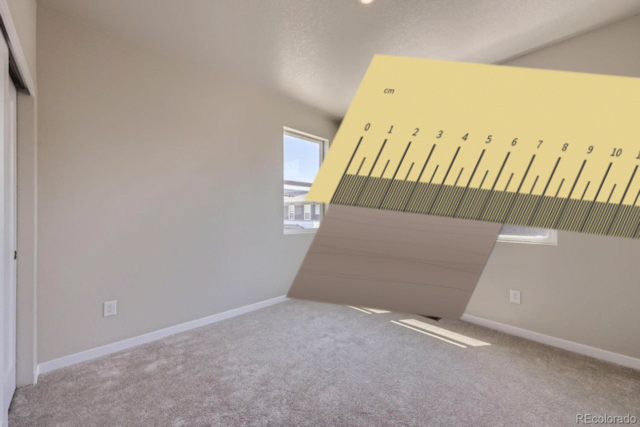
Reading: 7 cm
